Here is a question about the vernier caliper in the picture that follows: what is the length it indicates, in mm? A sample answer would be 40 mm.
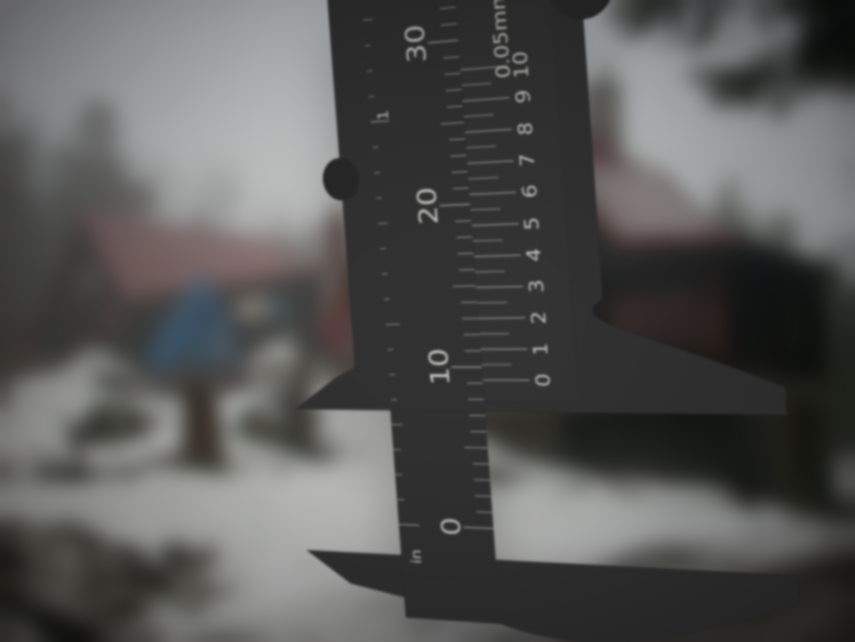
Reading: 9.2 mm
